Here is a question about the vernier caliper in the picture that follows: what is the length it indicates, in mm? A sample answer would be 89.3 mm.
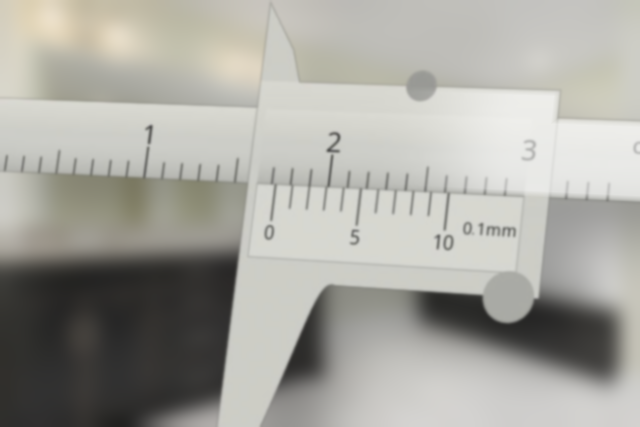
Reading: 17.2 mm
